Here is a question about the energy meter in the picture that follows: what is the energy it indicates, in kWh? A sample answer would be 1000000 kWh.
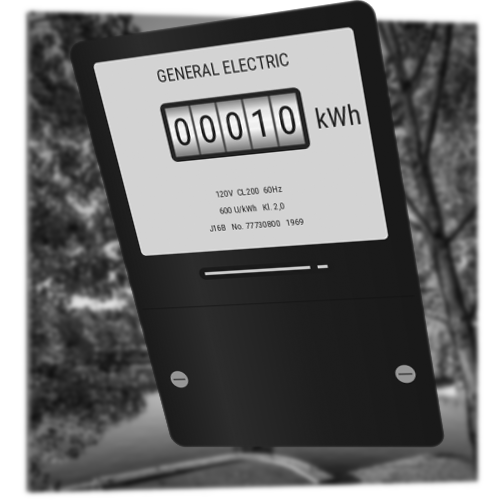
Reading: 10 kWh
